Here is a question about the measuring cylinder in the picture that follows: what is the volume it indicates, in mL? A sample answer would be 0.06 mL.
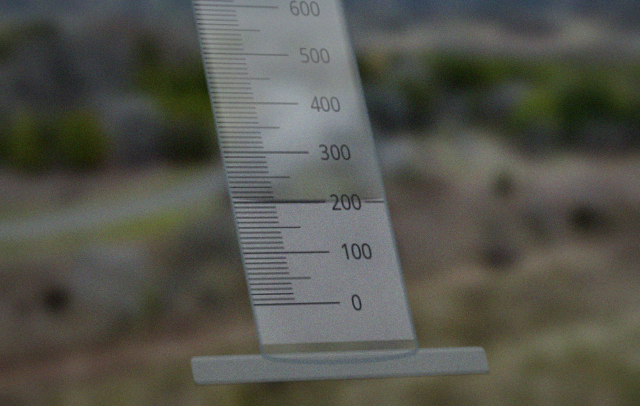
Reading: 200 mL
